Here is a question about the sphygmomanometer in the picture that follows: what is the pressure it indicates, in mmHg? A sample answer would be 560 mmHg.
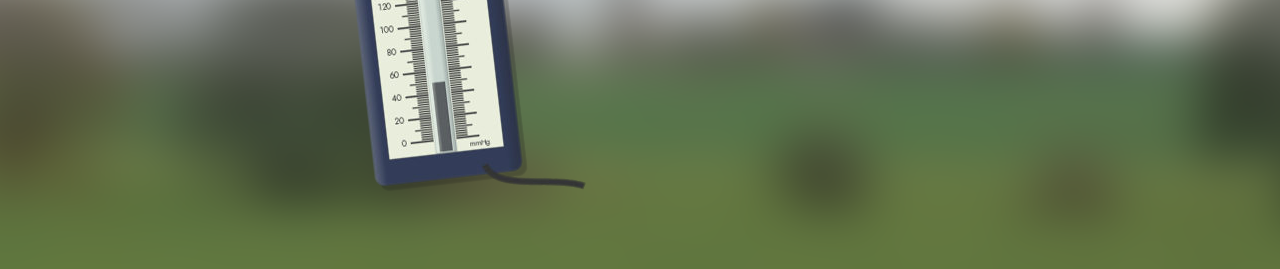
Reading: 50 mmHg
